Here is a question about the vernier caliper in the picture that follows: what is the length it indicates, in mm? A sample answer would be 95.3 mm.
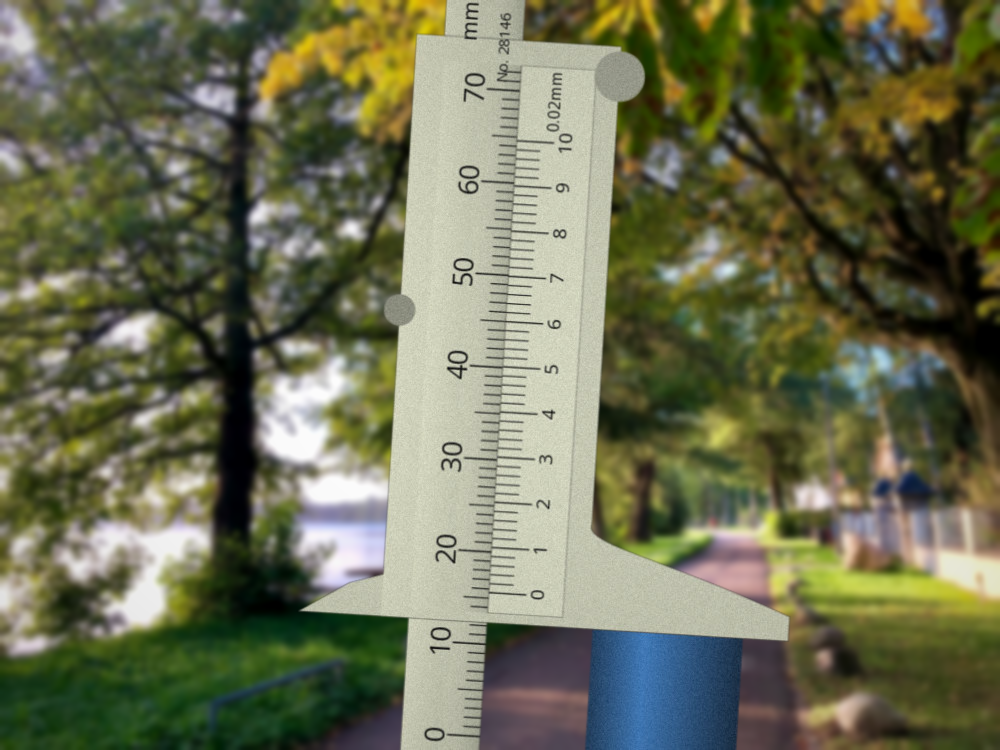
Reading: 15.6 mm
